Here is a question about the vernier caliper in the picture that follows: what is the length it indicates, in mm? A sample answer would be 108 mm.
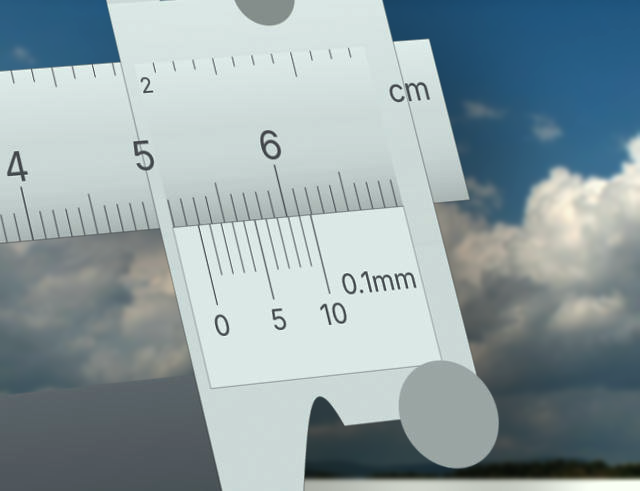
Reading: 52.9 mm
